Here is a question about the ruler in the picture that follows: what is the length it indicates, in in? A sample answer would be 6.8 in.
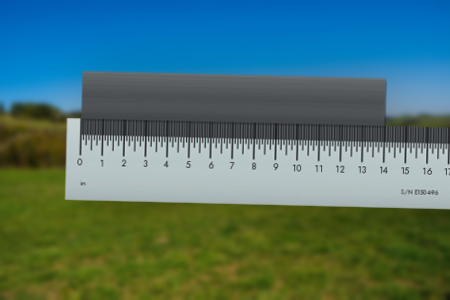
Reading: 14 in
